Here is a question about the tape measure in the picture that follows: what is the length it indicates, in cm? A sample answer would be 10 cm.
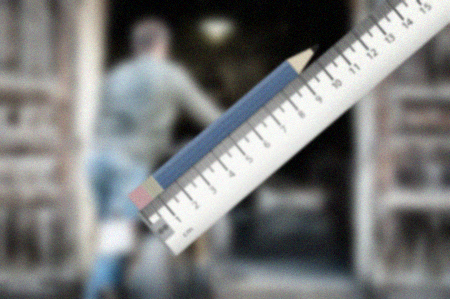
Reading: 10.5 cm
